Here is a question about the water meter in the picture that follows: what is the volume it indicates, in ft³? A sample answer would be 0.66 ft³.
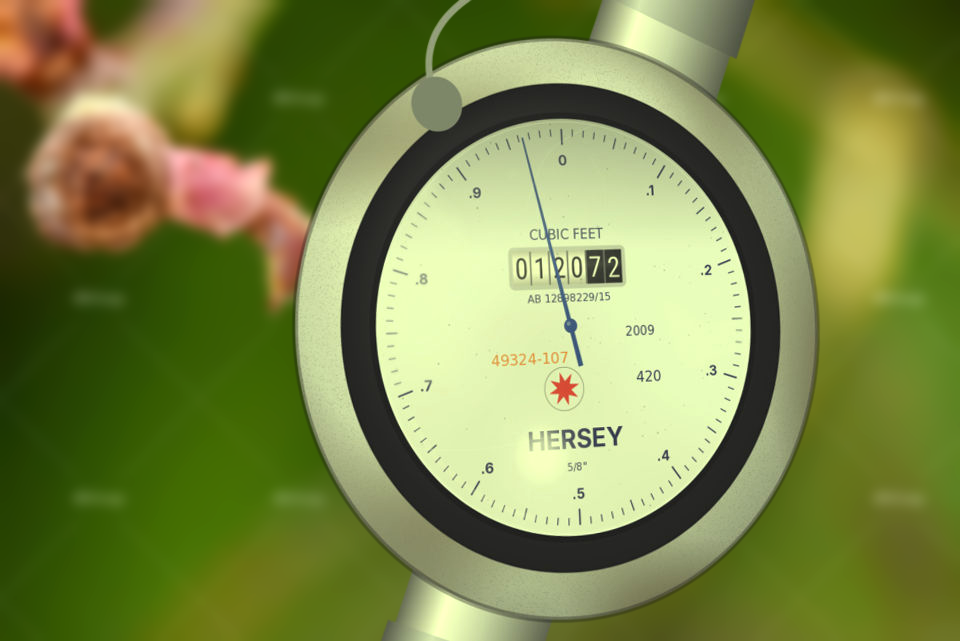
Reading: 12071.96 ft³
